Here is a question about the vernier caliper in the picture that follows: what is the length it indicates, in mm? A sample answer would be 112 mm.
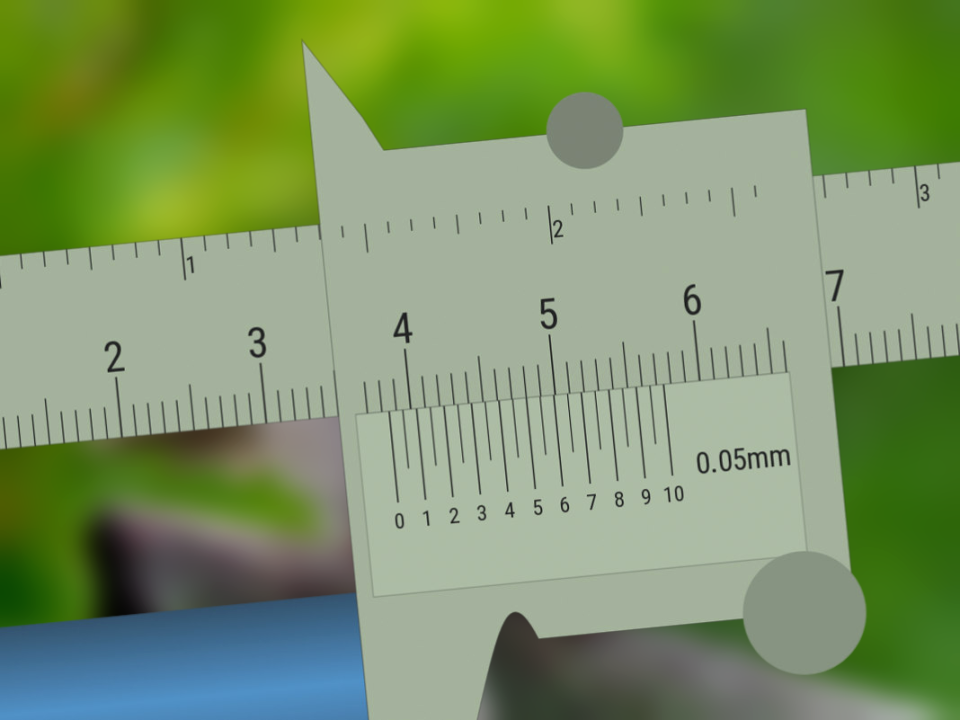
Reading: 38.5 mm
